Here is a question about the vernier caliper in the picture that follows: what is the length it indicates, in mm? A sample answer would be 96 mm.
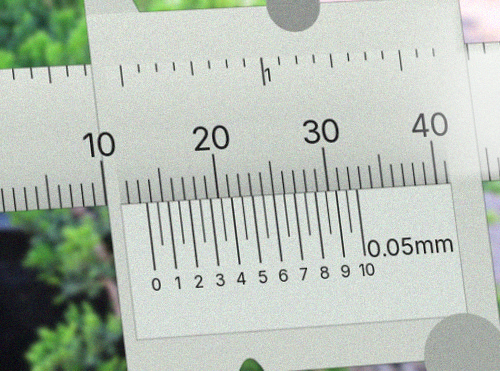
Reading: 13.6 mm
